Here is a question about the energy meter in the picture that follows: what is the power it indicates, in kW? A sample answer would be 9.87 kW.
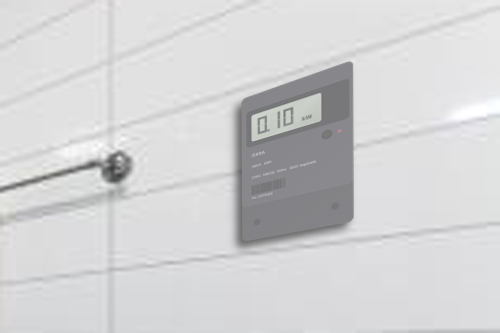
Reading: 0.10 kW
